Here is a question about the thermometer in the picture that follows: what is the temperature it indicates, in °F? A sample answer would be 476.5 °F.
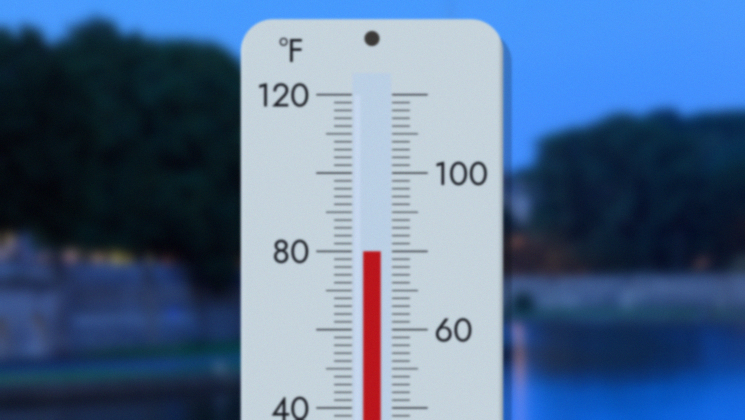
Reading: 80 °F
